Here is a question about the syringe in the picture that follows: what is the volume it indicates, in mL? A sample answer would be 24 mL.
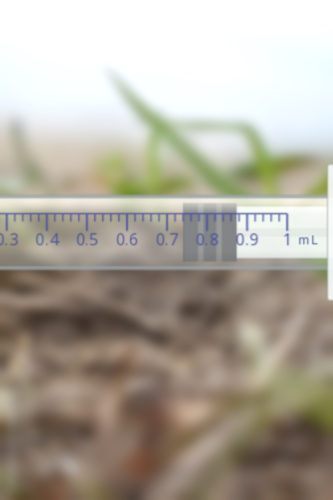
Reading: 0.74 mL
